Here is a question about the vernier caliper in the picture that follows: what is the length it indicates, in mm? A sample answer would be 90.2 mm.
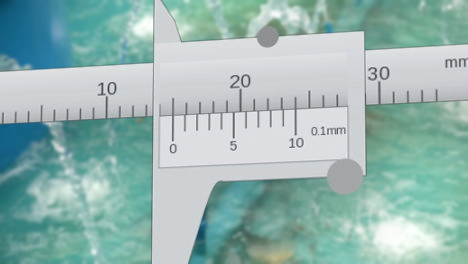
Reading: 15.0 mm
